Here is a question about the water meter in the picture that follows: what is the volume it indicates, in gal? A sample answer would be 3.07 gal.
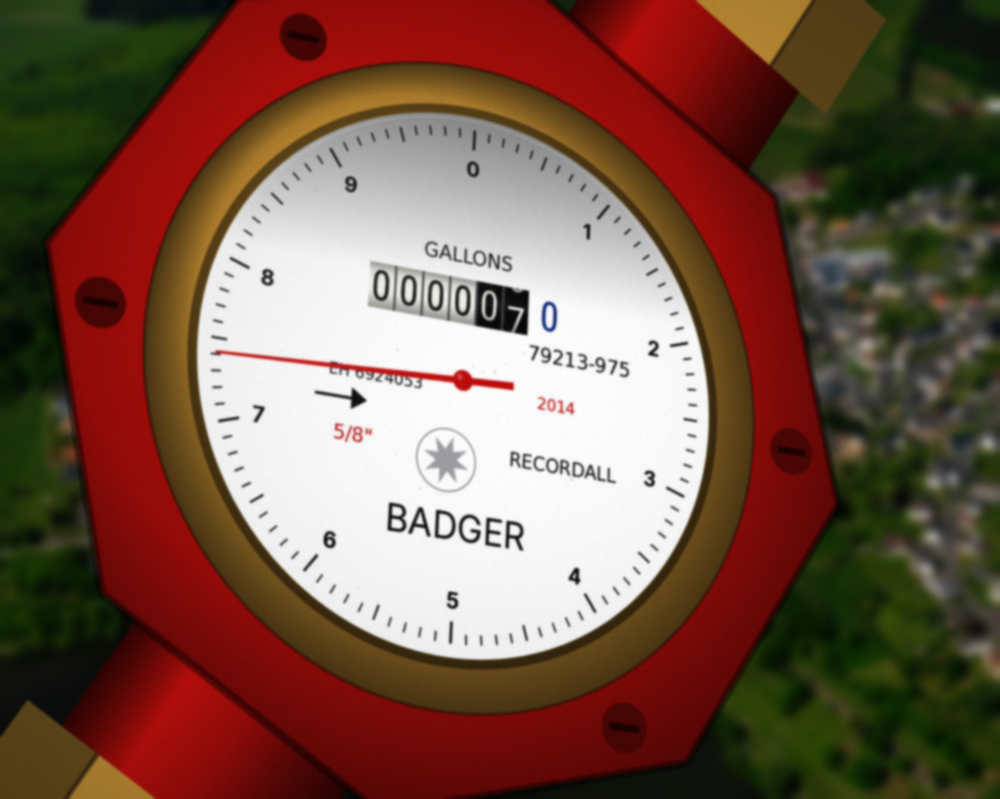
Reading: 67.4 gal
